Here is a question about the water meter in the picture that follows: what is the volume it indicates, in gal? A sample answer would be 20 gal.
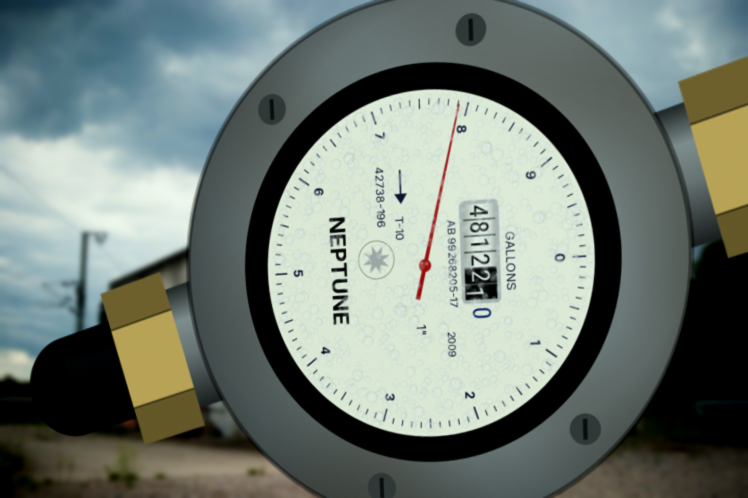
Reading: 4812207.9 gal
